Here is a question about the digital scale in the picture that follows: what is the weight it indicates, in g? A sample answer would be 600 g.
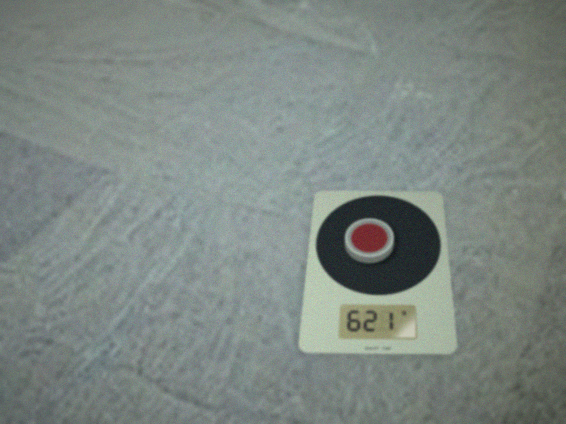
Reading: 621 g
